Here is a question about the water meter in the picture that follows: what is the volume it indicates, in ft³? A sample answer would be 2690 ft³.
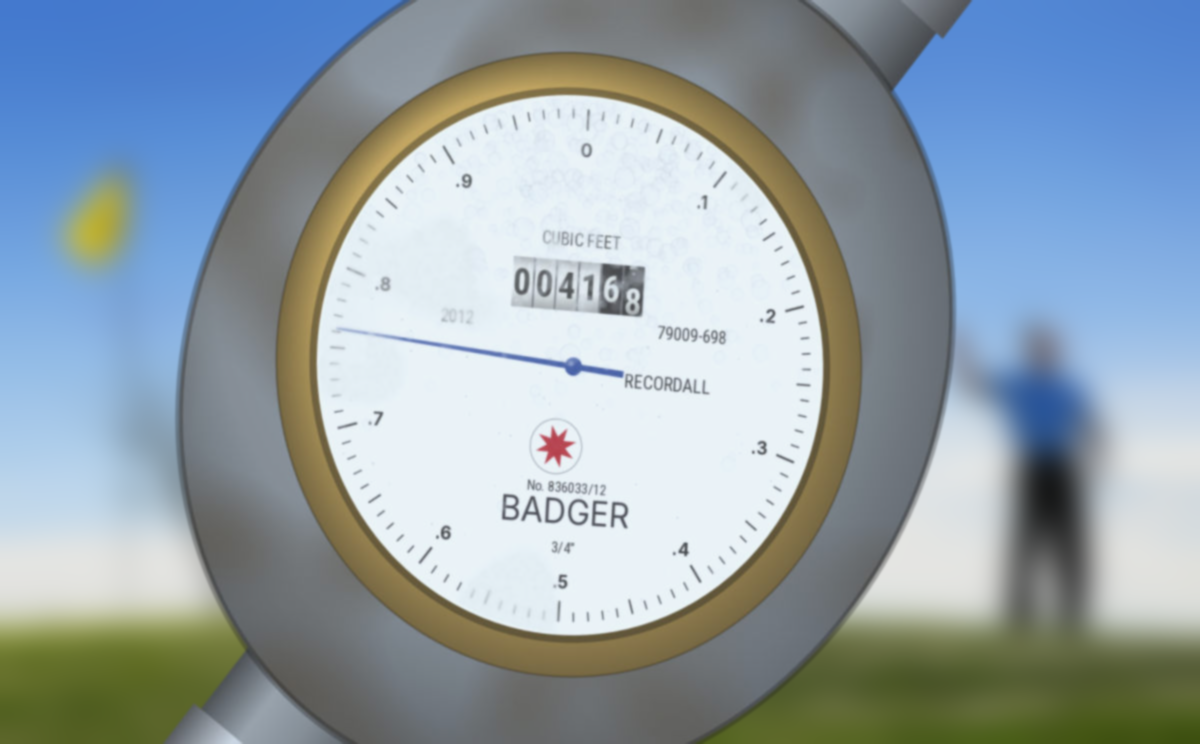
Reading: 4167.76 ft³
